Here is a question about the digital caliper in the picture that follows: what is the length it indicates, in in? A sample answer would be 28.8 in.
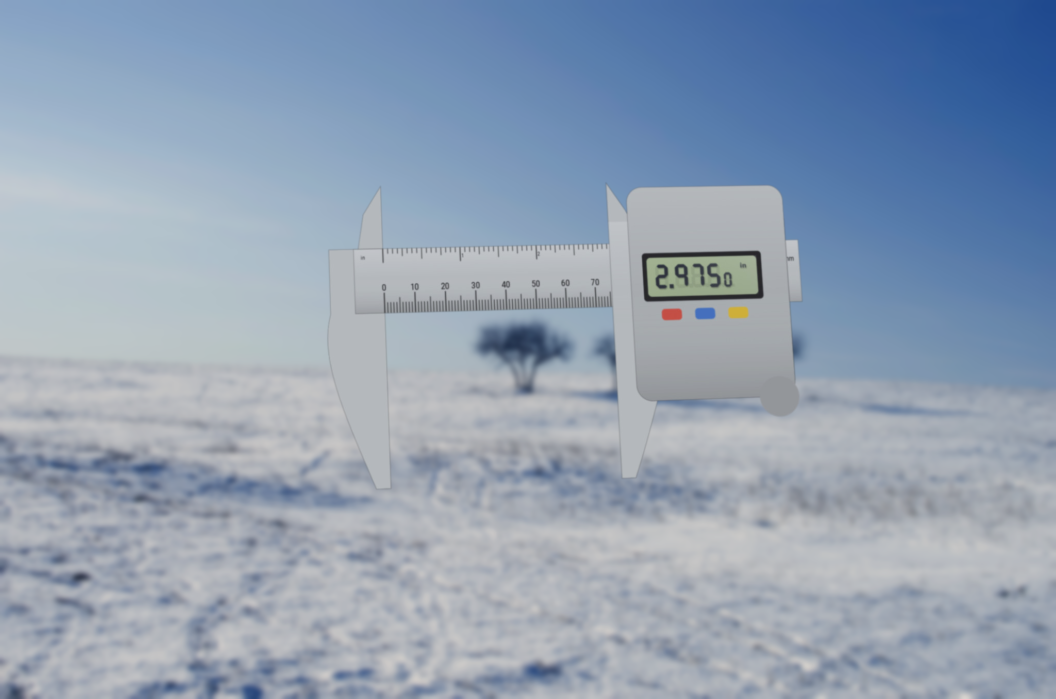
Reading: 2.9750 in
